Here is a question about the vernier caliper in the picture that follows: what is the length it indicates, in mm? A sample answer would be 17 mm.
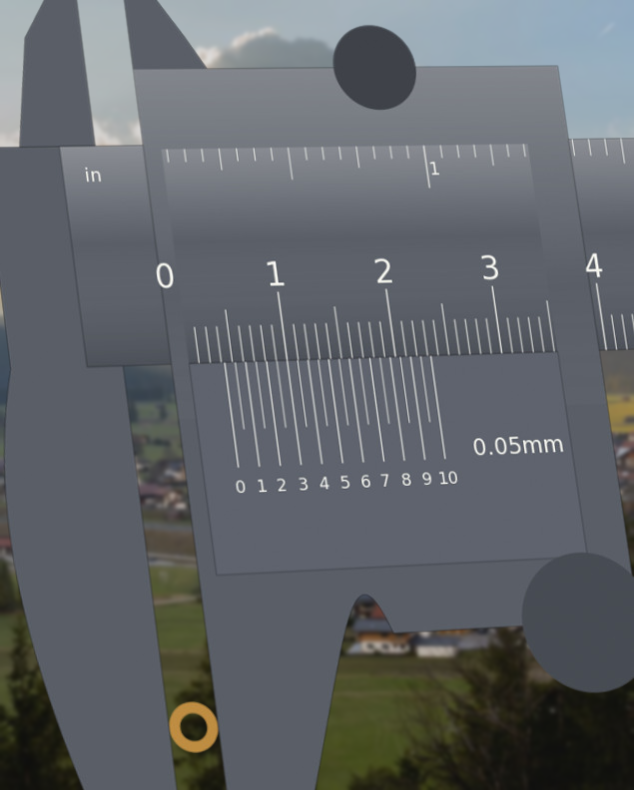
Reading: 4.3 mm
